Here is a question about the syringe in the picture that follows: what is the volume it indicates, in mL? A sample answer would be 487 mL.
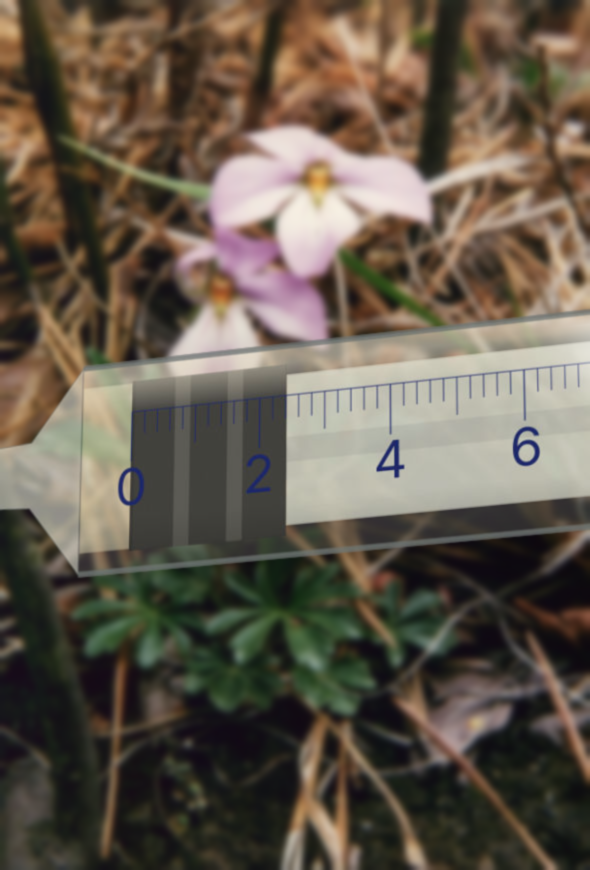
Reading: 0 mL
